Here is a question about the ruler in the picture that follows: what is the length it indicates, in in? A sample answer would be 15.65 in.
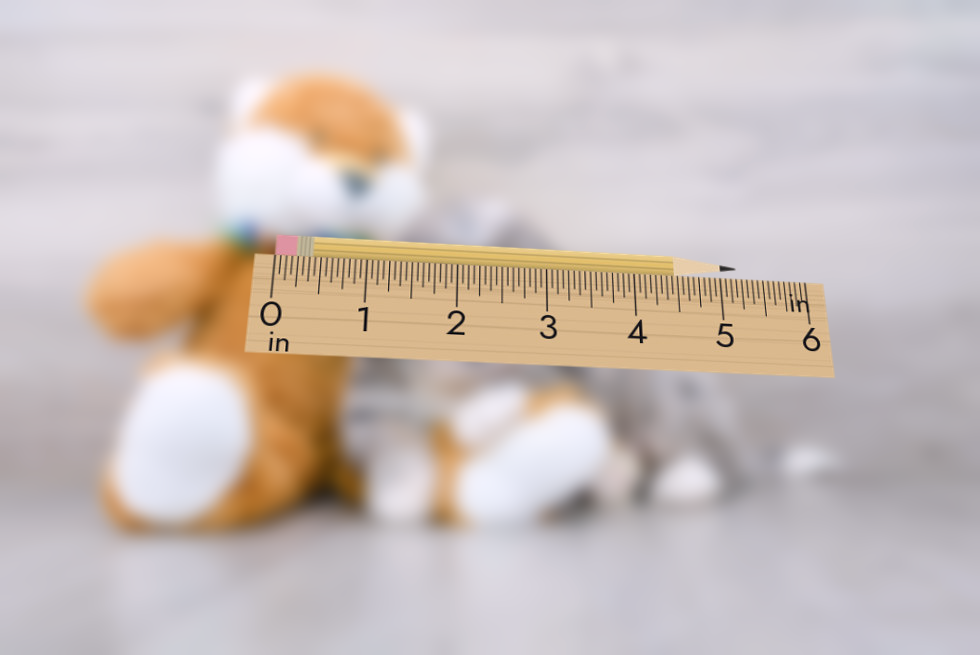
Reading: 5.1875 in
